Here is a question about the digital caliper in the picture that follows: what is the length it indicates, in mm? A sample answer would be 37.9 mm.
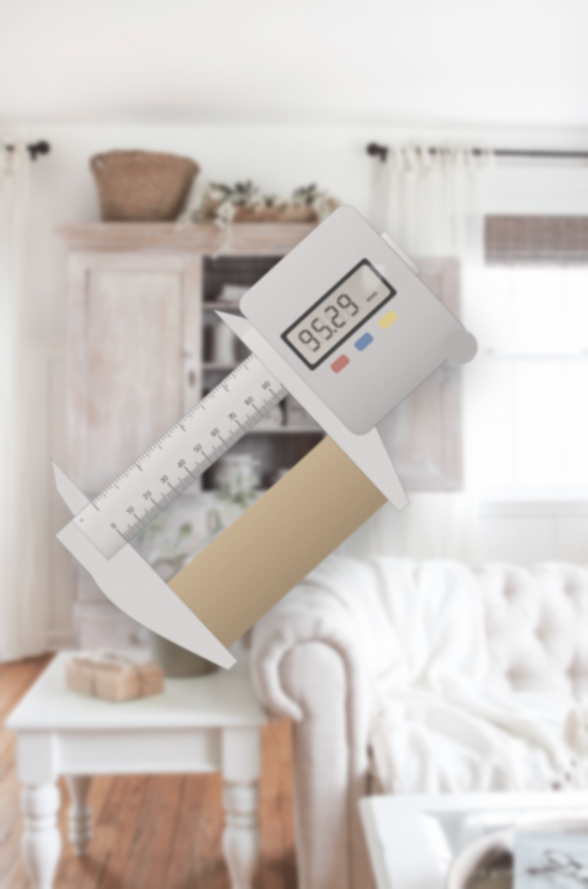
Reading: 95.29 mm
